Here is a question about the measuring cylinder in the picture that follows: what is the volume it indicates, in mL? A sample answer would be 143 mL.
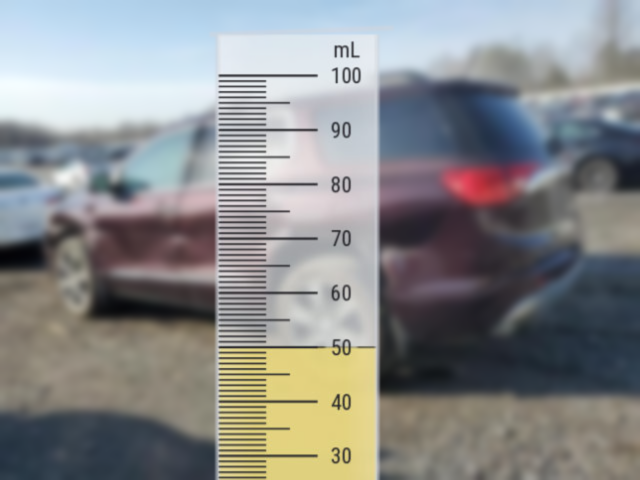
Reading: 50 mL
